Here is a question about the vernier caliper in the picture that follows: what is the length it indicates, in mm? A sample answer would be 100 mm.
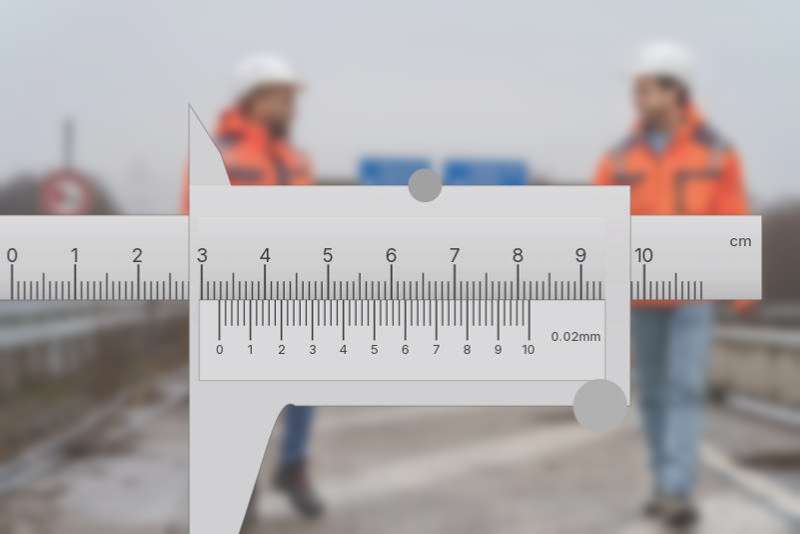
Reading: 32.8 mm
